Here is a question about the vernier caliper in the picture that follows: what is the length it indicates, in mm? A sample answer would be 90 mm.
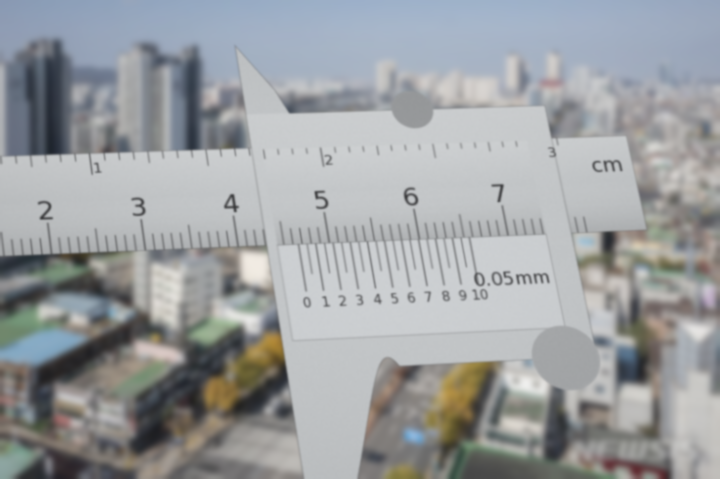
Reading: 46.6 mm
